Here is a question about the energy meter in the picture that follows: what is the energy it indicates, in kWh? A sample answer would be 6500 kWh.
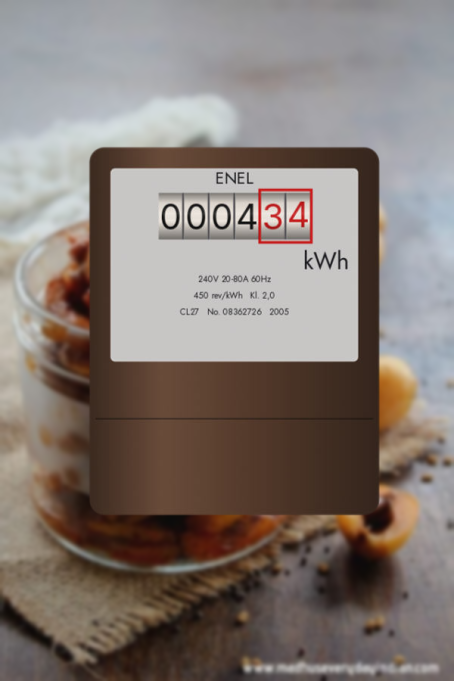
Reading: 4.34 kWh
